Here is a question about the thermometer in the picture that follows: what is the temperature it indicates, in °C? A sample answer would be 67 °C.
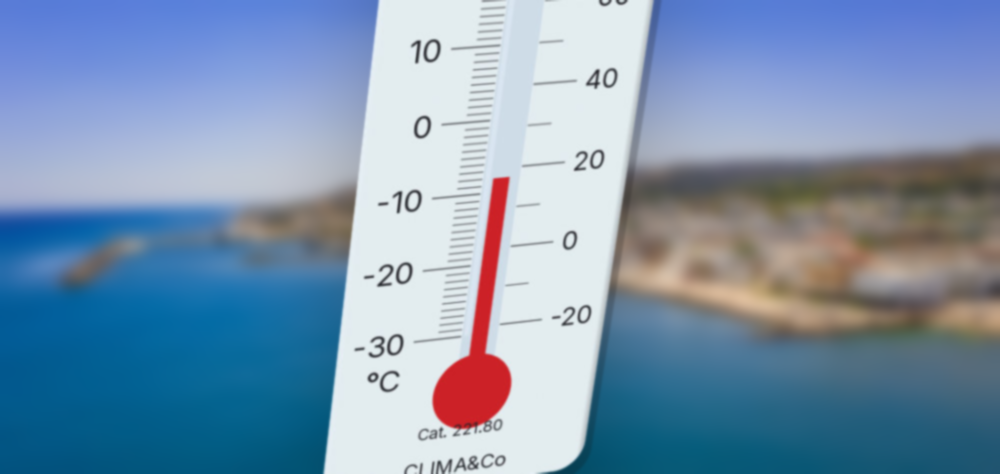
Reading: -8 °C
